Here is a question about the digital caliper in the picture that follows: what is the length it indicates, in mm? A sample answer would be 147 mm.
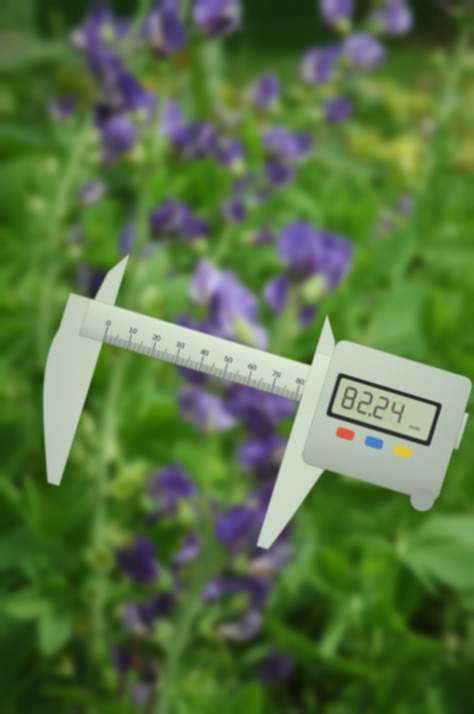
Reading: 82.24 mm
